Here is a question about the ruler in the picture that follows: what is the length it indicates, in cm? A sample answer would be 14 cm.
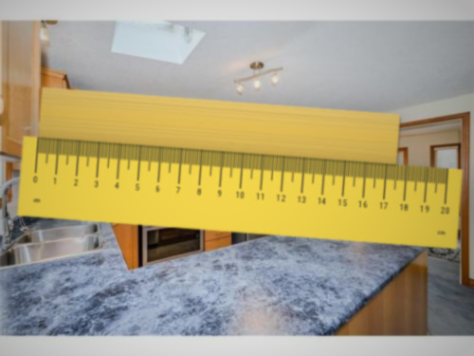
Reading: 17.5 cm
